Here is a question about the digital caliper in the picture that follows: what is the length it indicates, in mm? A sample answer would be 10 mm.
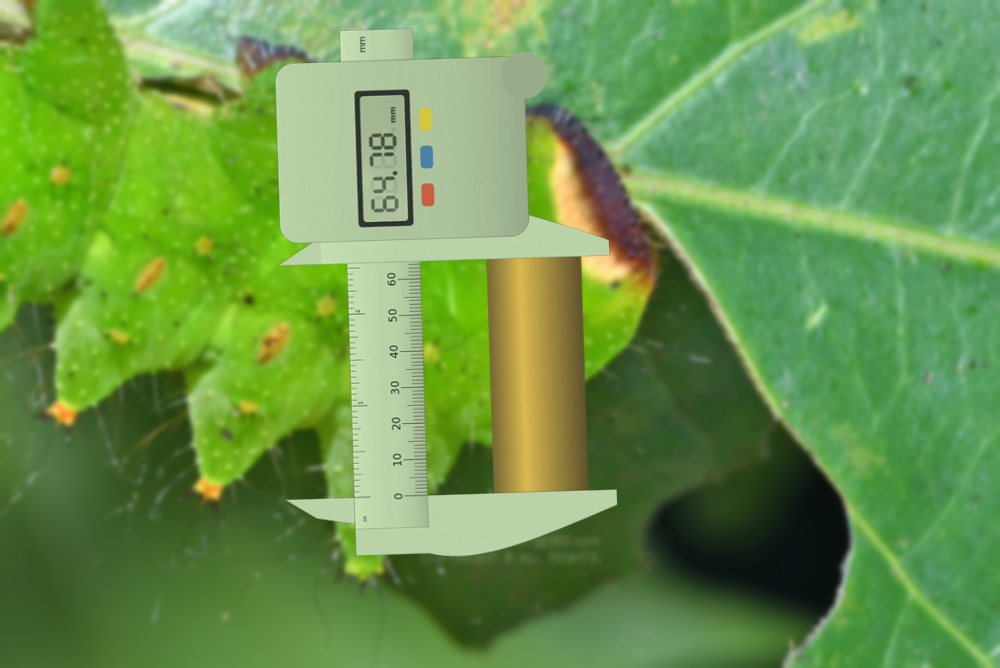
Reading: 64.78 mm
